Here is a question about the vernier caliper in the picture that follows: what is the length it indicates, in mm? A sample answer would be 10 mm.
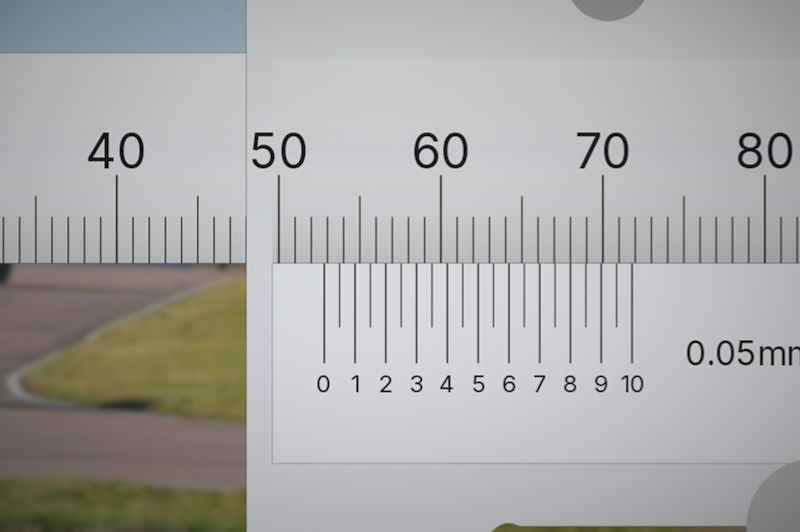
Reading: 52.8 mm
